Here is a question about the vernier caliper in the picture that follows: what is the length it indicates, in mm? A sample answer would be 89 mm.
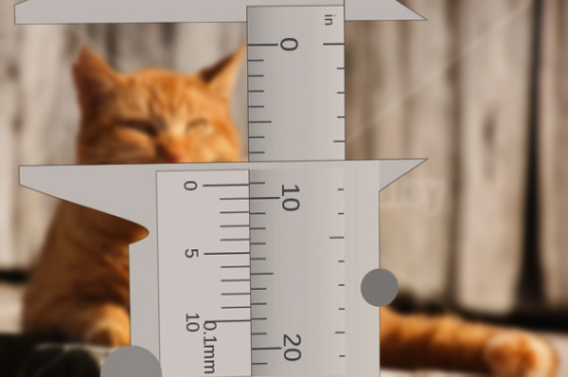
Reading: 9.1 mm
